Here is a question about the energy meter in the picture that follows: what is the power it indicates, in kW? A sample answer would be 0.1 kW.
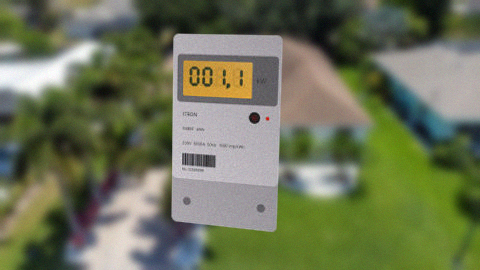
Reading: 1.1 kW
